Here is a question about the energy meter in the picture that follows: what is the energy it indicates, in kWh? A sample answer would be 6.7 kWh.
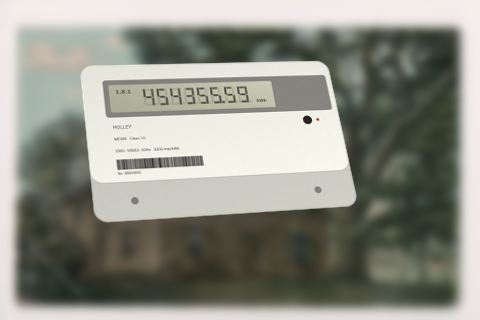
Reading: 454355.59 kWh
